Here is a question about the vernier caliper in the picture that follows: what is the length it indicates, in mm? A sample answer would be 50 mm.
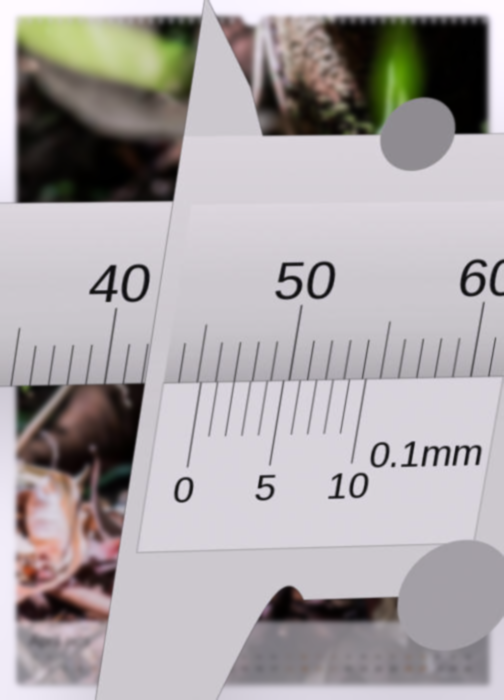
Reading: 45.2 mm
